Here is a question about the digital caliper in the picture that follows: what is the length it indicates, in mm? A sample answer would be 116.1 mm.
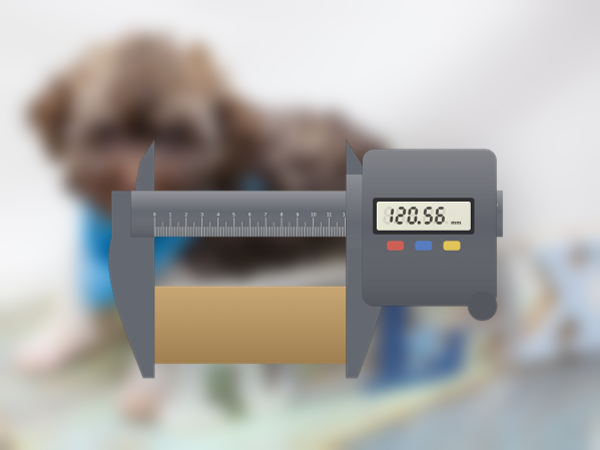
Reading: 120.56 mm
